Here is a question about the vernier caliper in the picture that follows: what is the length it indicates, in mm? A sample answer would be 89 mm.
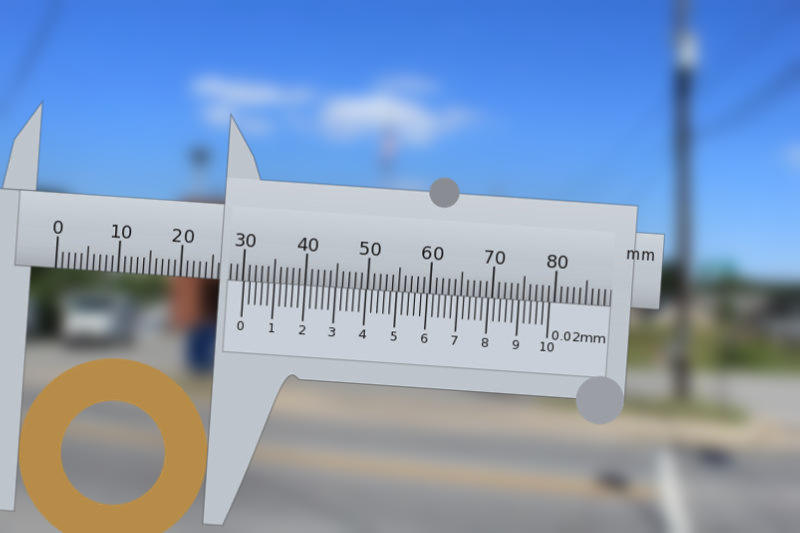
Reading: 30.2 mm
